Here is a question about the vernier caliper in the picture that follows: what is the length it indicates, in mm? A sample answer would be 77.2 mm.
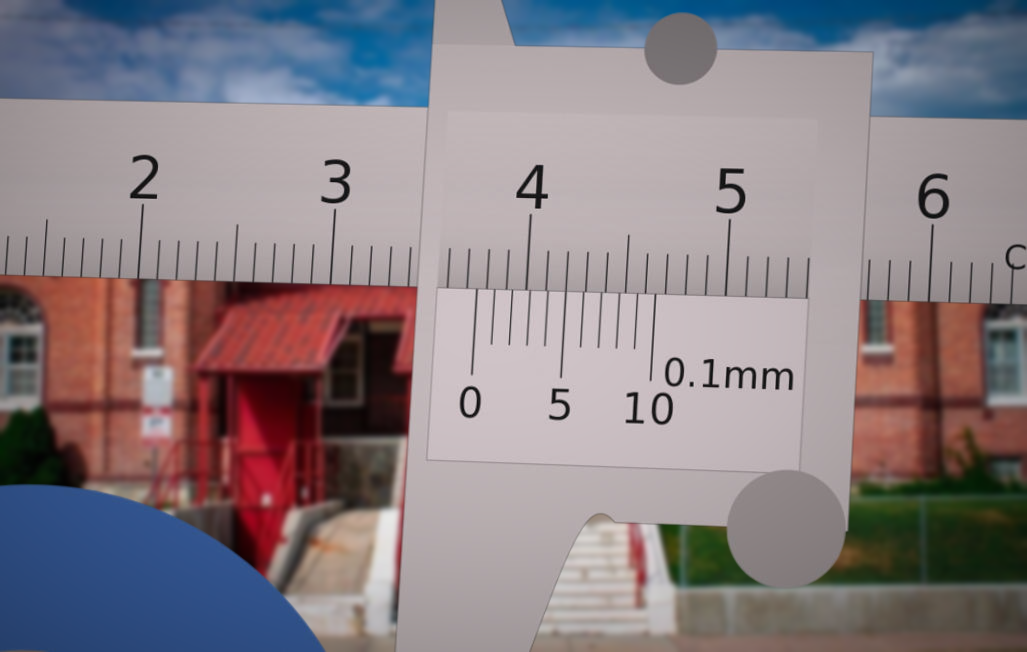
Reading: 37.5 mm
